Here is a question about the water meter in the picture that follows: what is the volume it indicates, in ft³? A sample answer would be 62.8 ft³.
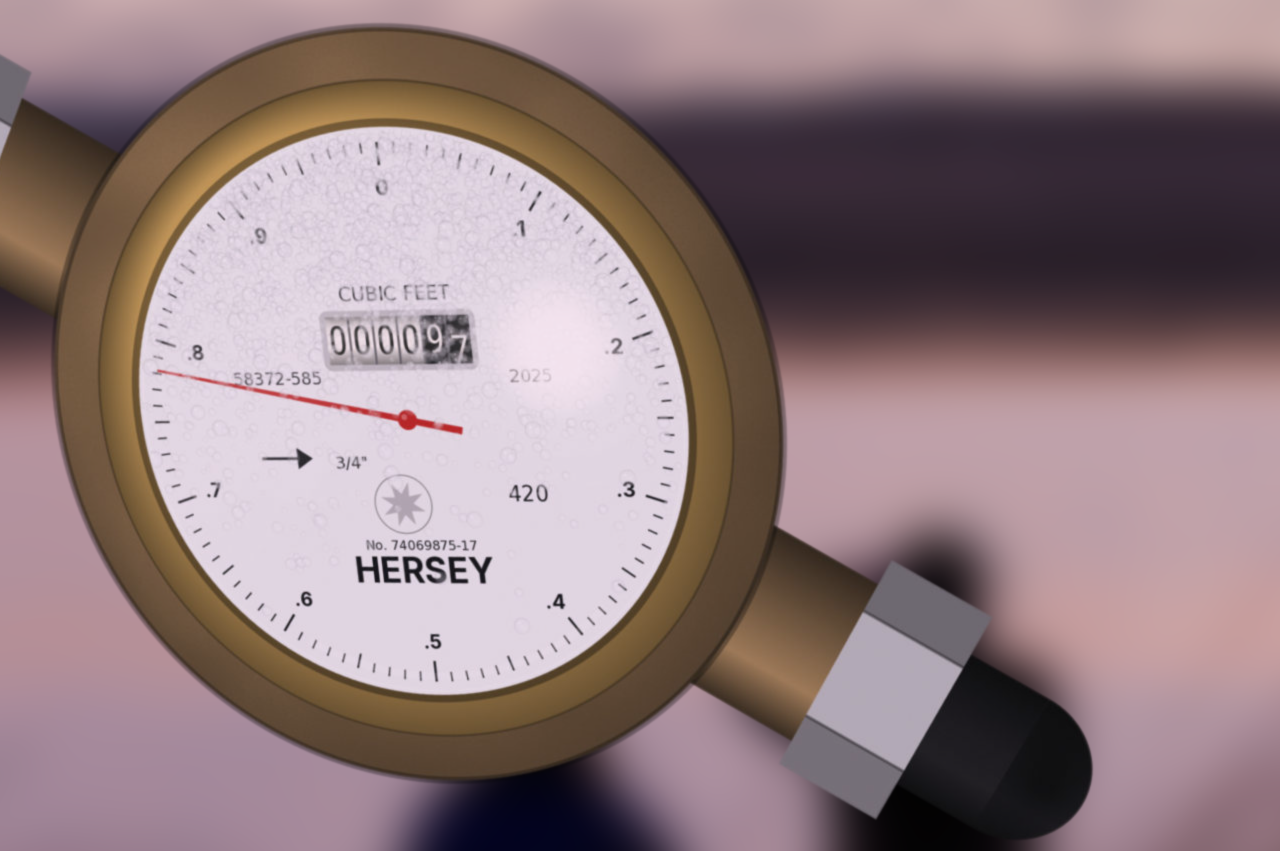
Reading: 96.78 ft³
